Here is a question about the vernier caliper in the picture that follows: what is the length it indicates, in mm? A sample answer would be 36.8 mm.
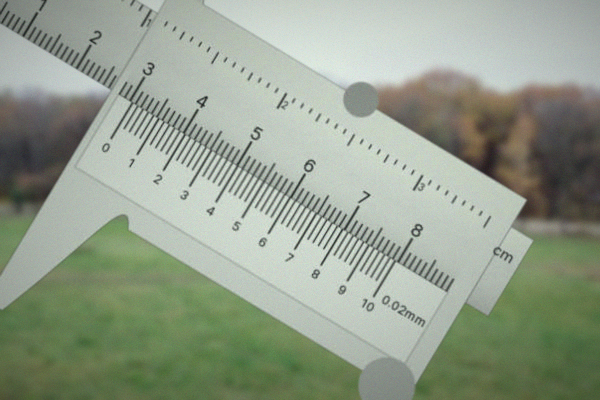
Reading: 30.5 mm
